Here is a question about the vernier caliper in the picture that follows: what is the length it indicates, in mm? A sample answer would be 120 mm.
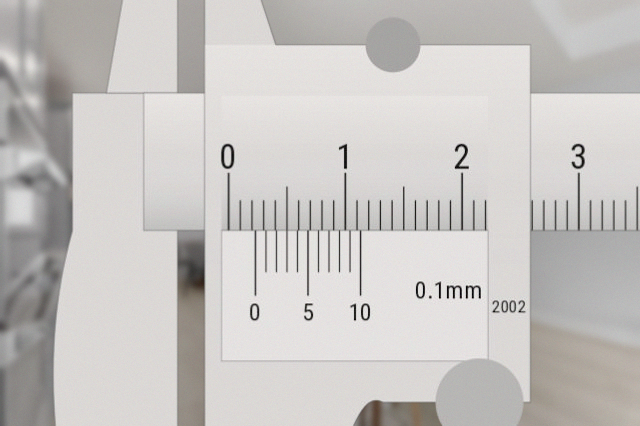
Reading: 2.3 mm
